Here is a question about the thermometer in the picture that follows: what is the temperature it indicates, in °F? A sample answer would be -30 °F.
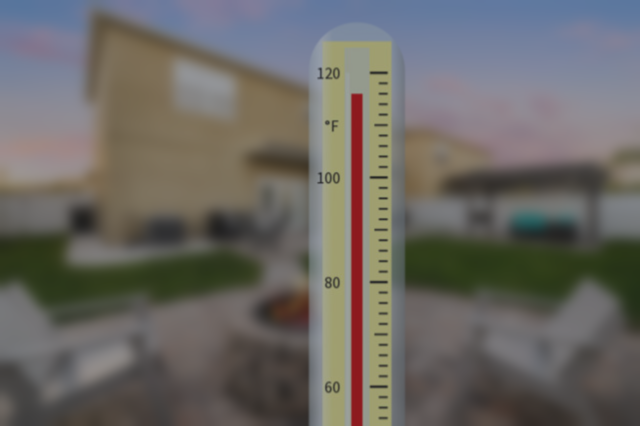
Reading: 116 °F
